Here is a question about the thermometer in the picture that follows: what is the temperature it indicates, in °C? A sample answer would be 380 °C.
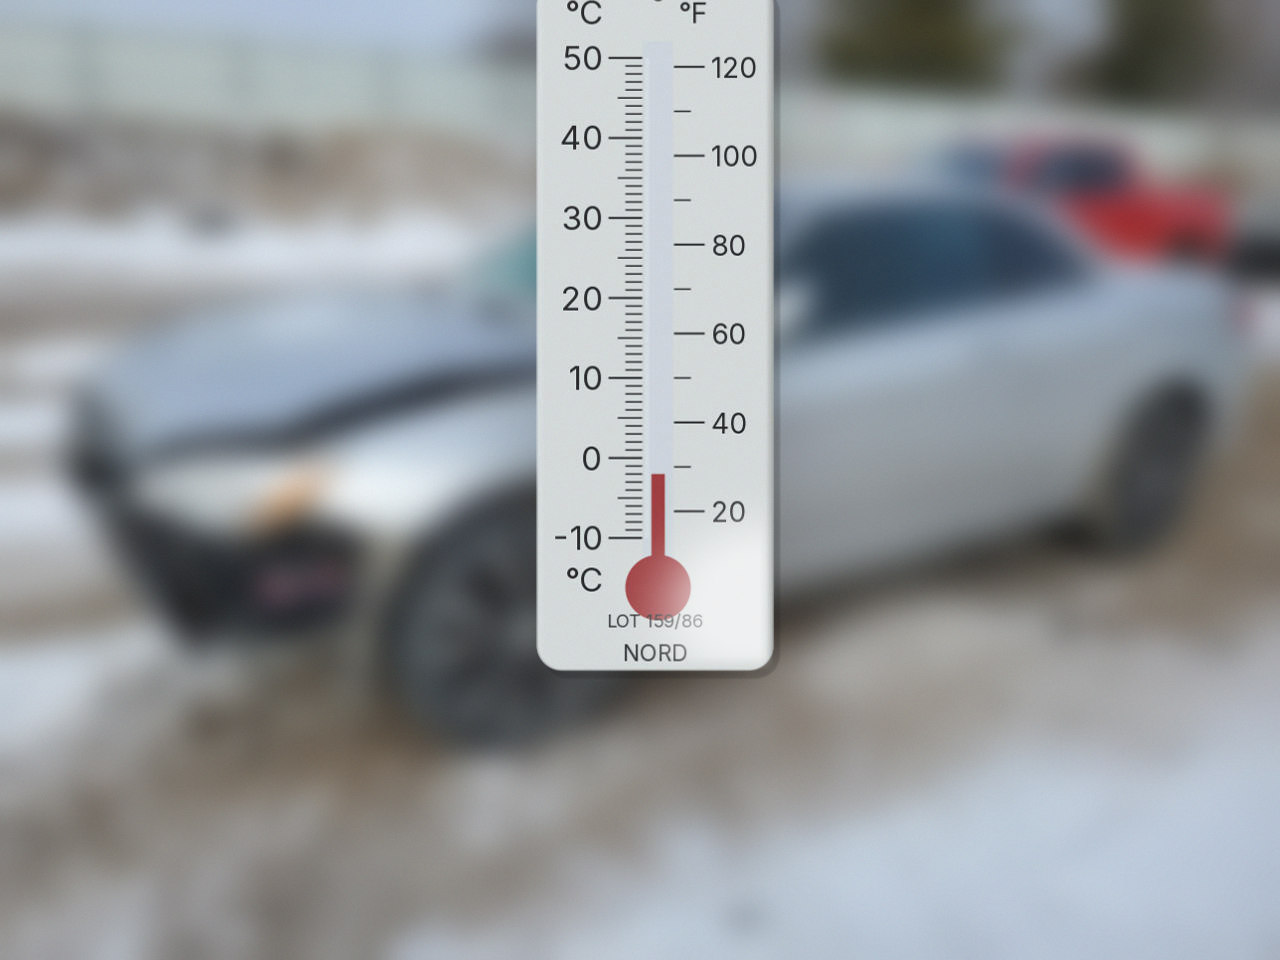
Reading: -2 °C
